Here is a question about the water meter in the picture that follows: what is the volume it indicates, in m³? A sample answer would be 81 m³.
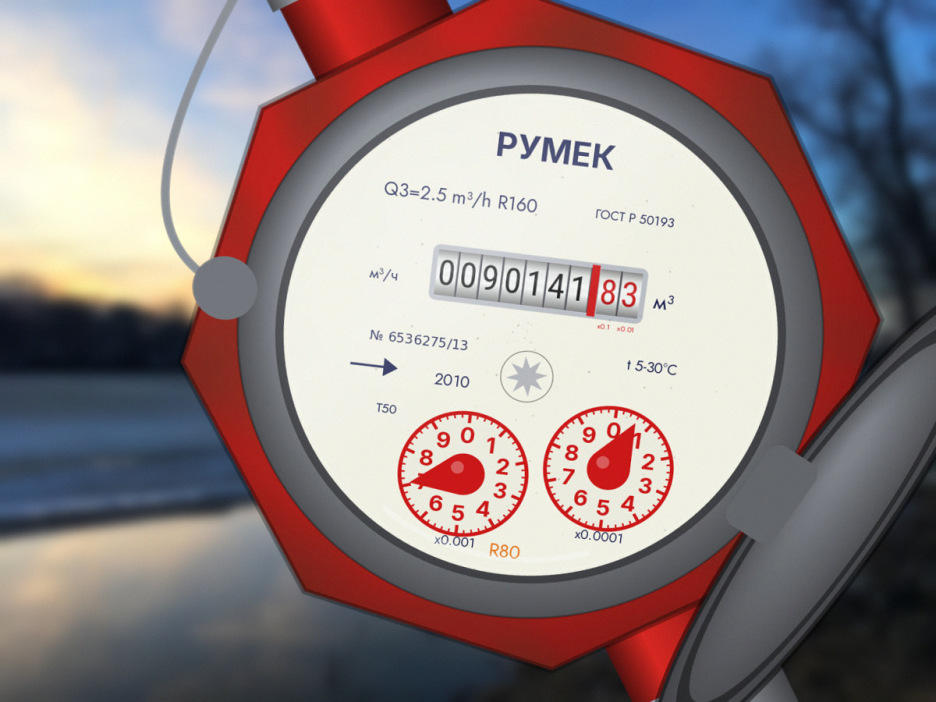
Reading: 90141.8370 m³
